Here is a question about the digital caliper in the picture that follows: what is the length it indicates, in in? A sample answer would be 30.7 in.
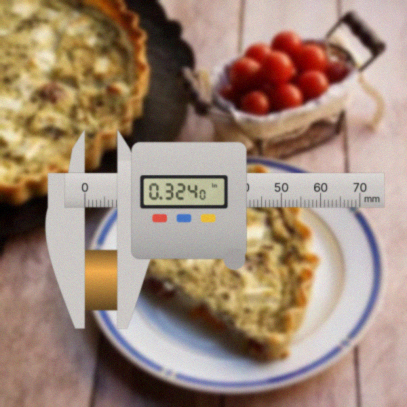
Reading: 0.3240 in
